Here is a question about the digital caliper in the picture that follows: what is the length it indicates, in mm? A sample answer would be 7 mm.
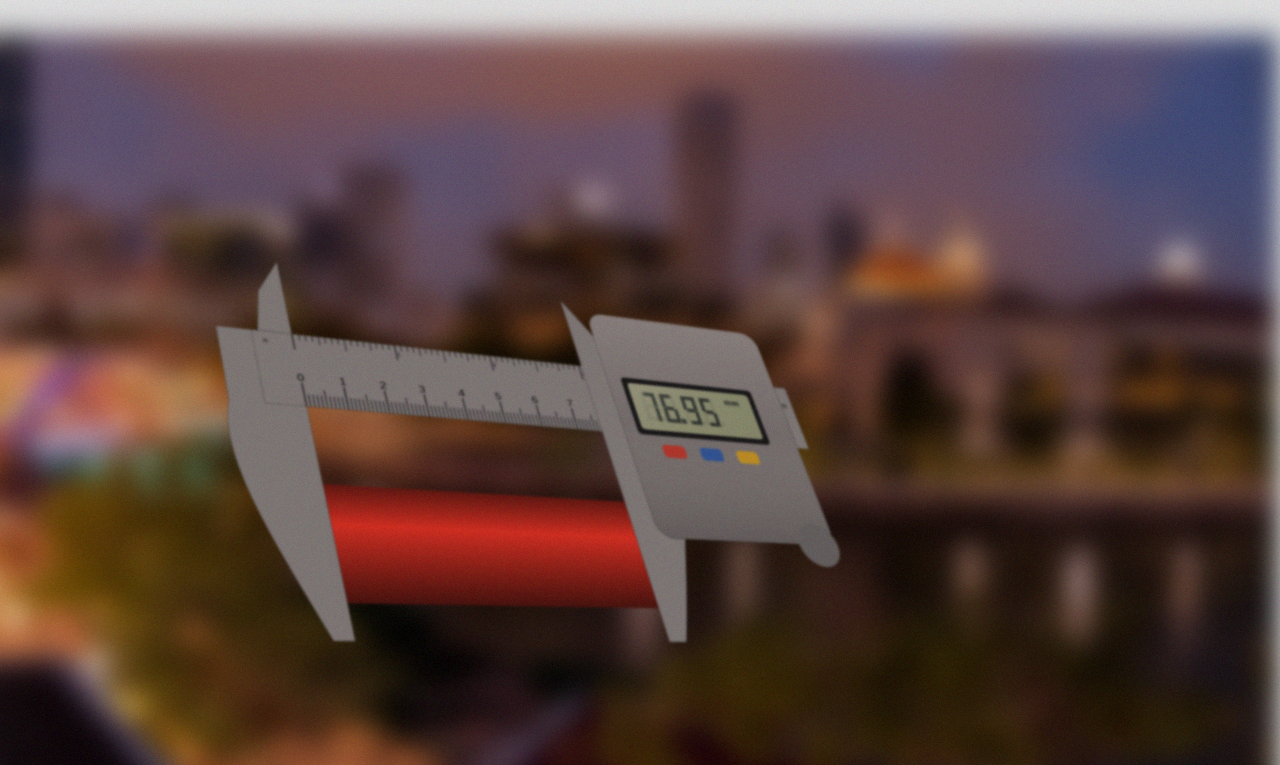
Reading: 76.95 mm
